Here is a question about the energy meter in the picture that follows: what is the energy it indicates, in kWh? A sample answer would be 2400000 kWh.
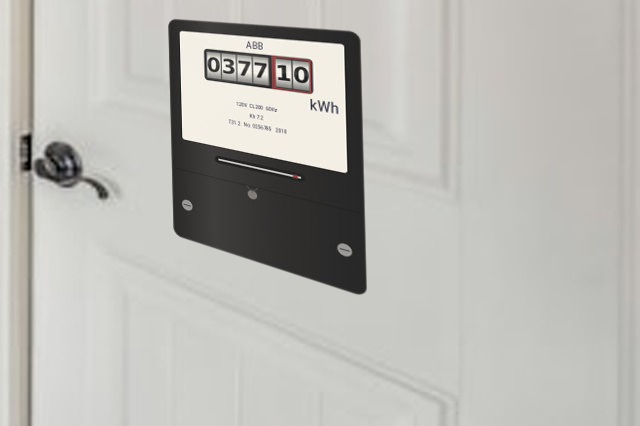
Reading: 377.10 kWh
